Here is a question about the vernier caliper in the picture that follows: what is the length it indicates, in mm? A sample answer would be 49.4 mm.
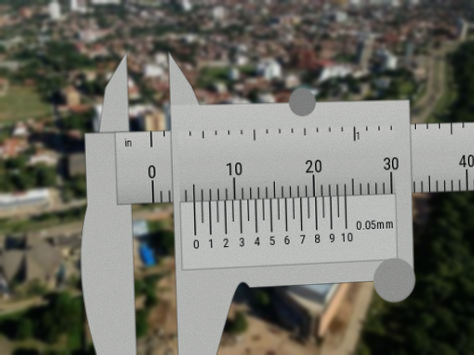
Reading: 5.0 mm
